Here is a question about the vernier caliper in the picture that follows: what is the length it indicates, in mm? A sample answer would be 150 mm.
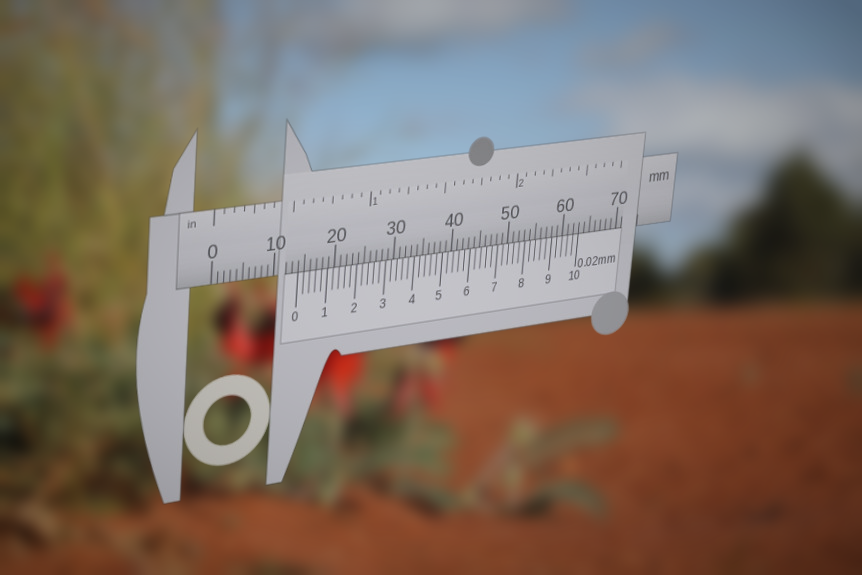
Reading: 14.0 mm
